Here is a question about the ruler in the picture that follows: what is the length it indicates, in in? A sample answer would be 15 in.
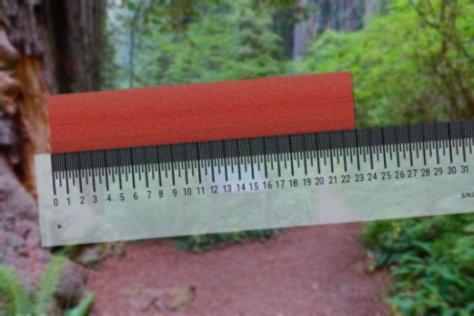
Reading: 23 in
